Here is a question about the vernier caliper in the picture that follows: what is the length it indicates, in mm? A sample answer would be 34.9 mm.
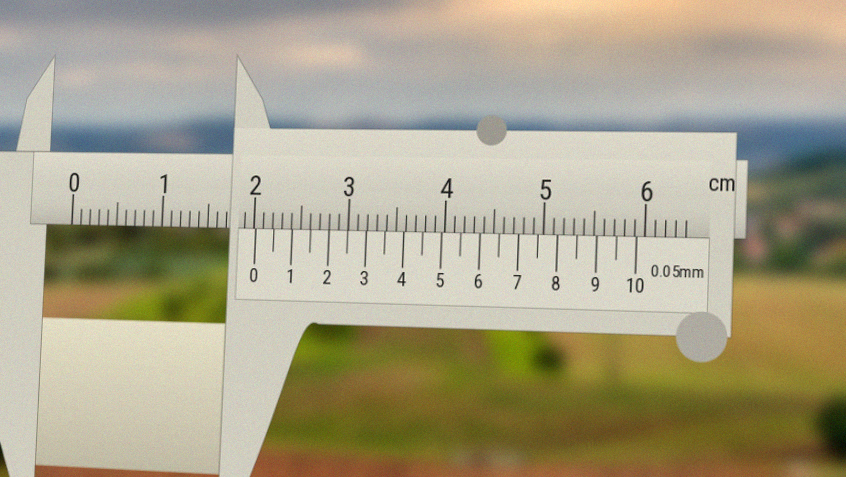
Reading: 20.2 mm
